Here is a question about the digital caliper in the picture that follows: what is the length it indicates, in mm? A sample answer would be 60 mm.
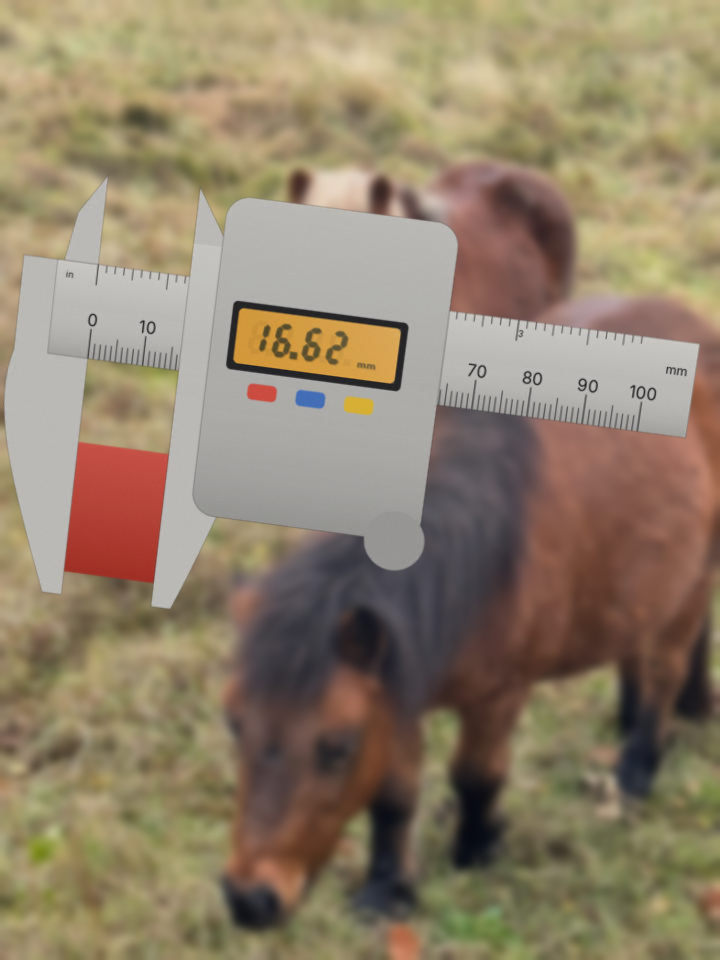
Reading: 16.62 mm
